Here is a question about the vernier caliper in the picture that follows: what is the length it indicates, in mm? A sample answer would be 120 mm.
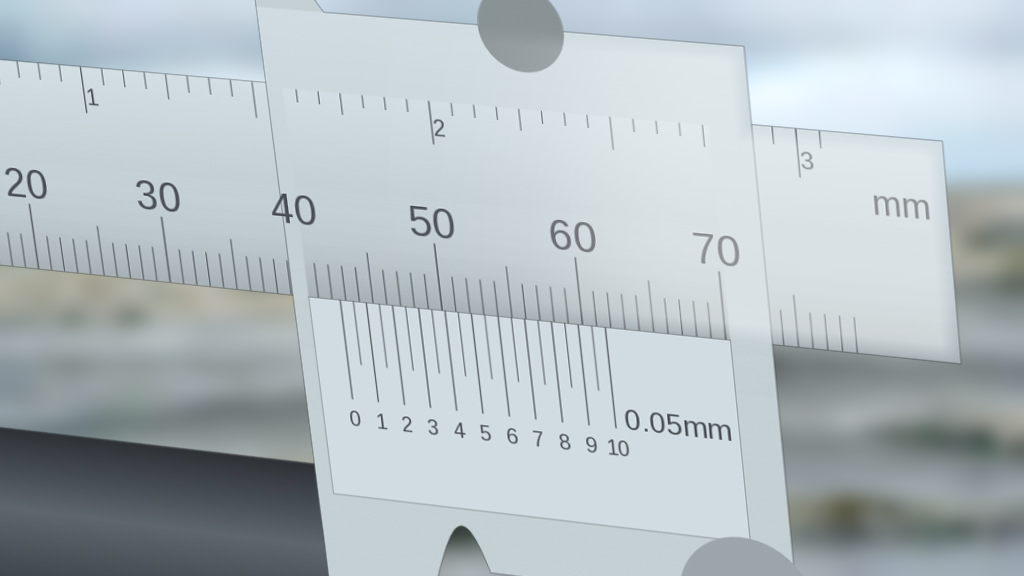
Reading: 42.6 mm
